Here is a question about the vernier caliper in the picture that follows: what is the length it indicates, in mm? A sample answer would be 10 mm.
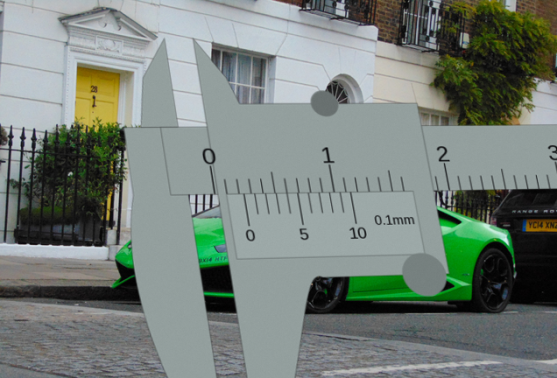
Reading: 2.4 mm
